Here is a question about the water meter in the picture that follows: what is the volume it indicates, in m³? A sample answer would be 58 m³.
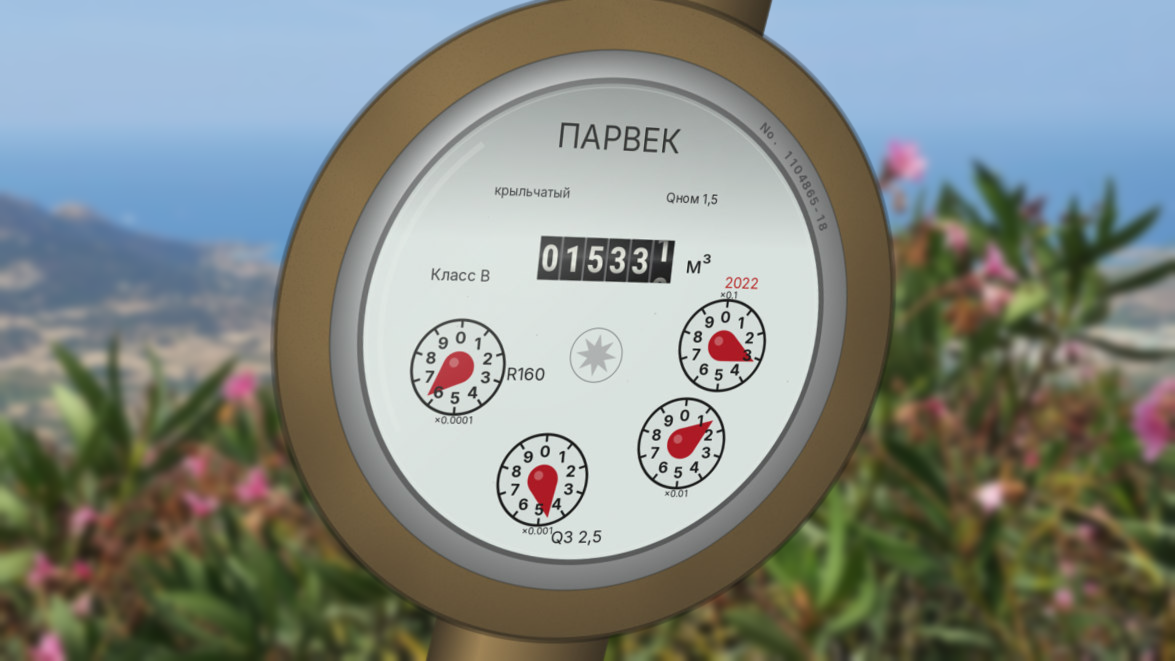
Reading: 15331.3146 m³
